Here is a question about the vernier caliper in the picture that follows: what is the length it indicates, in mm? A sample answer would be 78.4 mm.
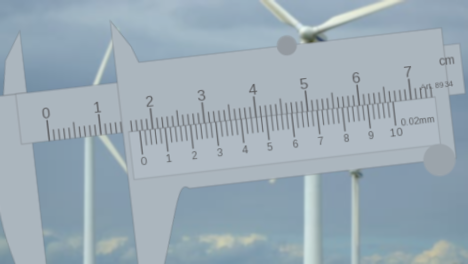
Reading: 17.5 mm
